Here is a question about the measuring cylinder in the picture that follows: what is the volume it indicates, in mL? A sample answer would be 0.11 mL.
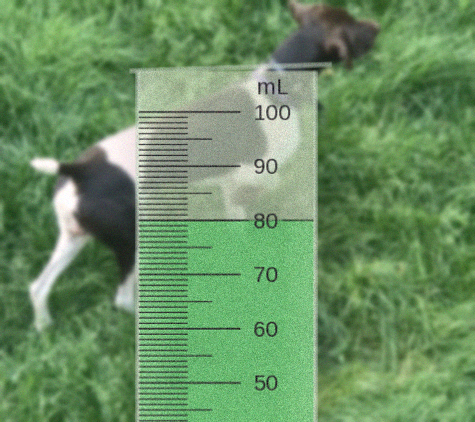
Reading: 80 mL
